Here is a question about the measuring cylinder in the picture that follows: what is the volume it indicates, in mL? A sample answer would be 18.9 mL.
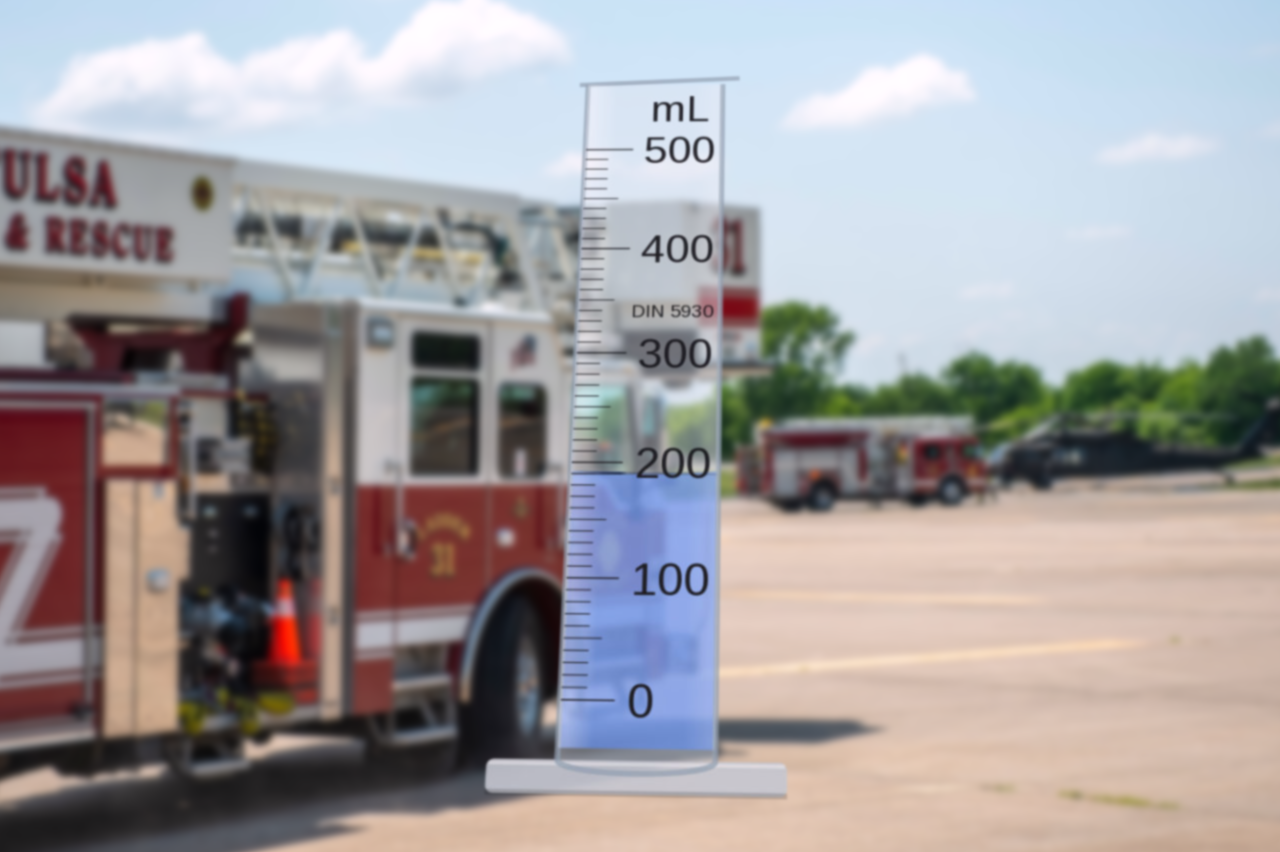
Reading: 190 mL
